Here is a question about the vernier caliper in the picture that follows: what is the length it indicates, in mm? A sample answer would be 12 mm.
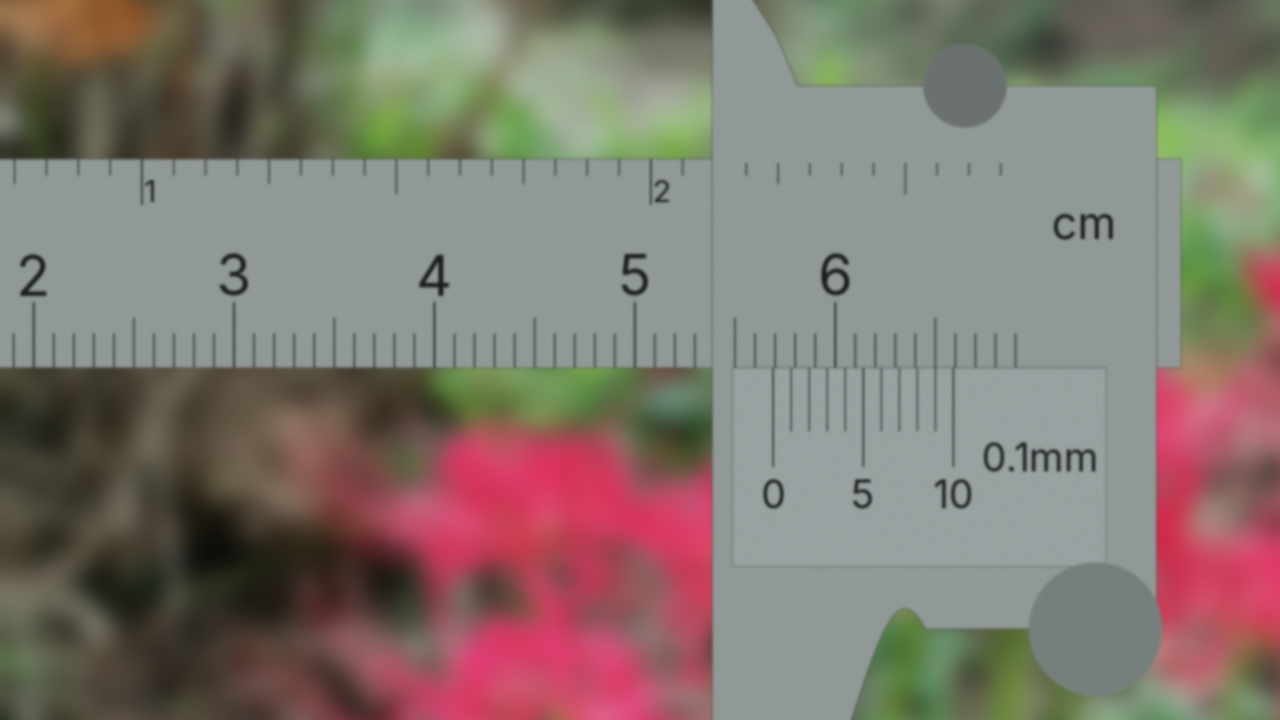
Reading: 56.9 mm
